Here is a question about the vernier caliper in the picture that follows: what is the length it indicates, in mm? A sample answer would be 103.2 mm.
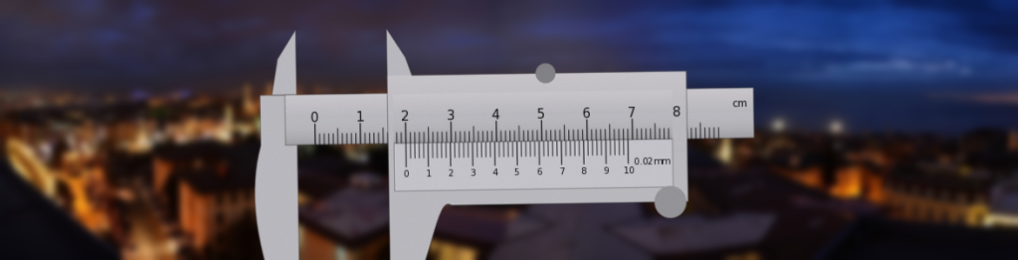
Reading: 20.0 mm
